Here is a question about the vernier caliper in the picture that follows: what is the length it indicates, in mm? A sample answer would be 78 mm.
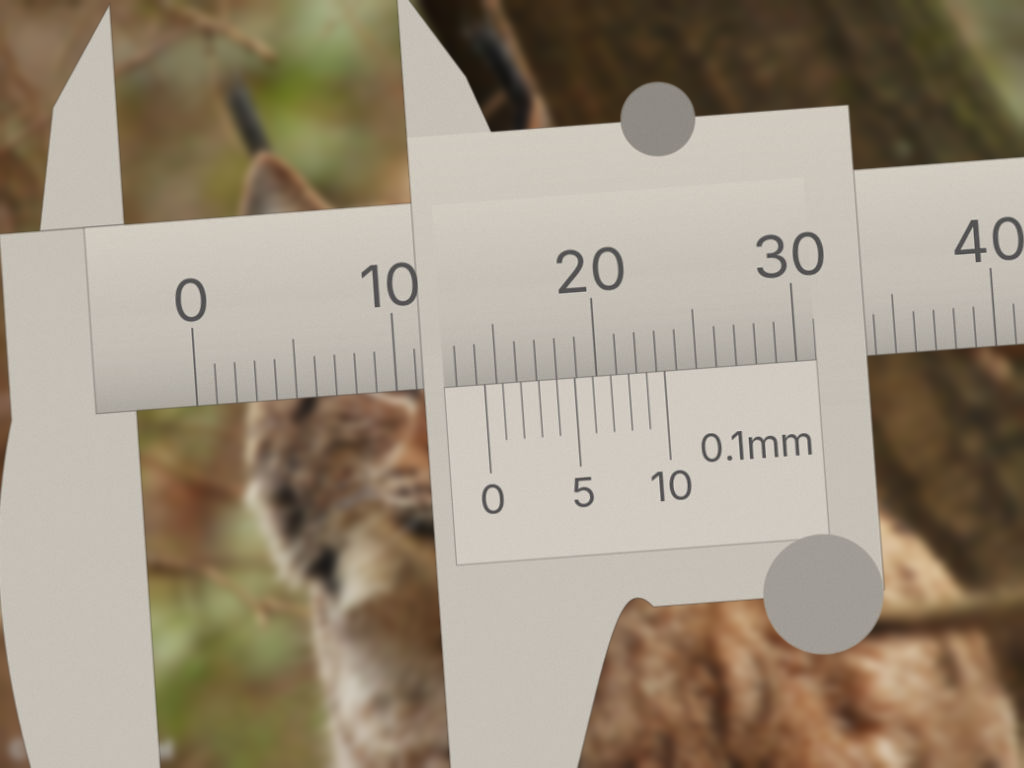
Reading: 14.4 mm
